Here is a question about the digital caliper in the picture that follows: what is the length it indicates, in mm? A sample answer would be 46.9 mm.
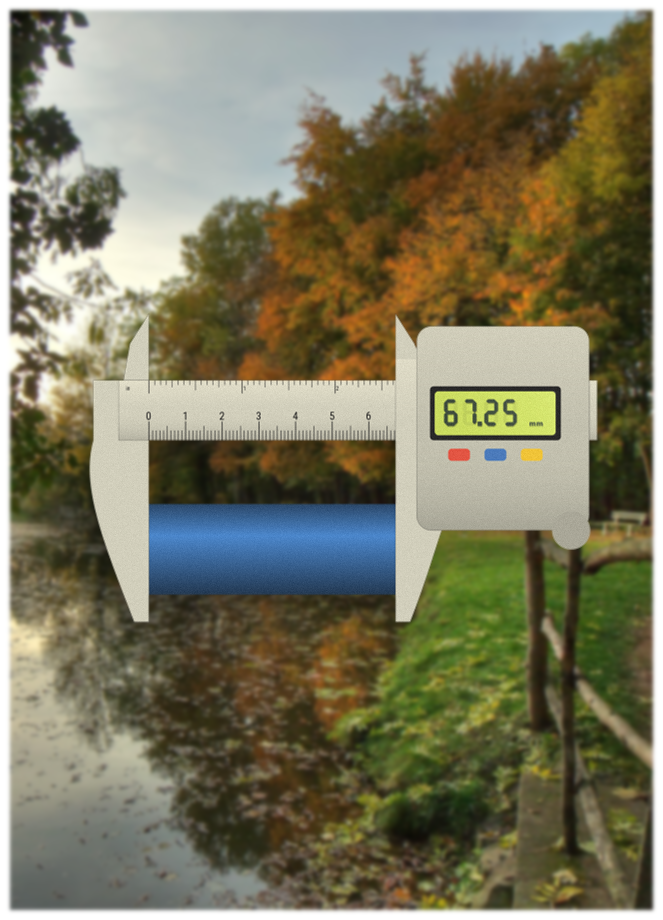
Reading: 67.25 mm
